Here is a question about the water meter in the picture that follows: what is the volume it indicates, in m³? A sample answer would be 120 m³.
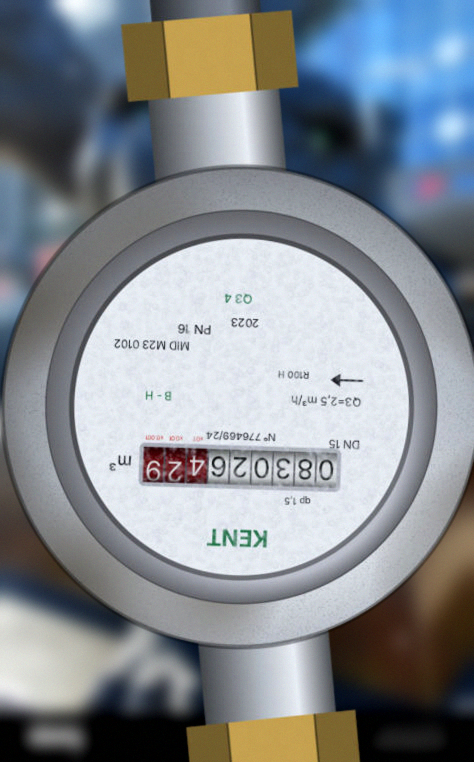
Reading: 83026.429 m³
